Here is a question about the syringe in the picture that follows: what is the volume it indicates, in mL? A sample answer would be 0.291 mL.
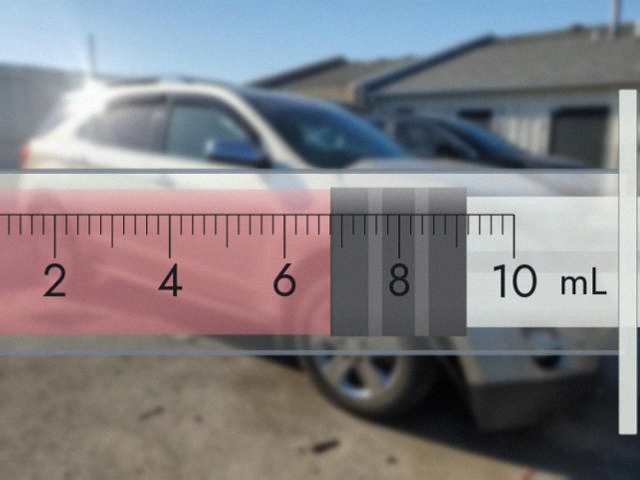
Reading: 6.8 mL
